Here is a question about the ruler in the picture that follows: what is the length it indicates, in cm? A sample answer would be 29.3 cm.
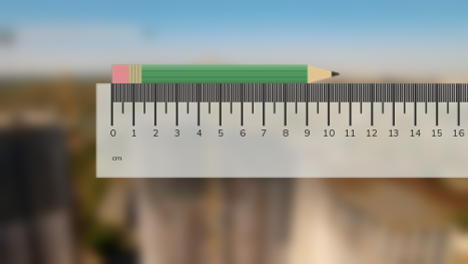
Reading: 10.5 cm
